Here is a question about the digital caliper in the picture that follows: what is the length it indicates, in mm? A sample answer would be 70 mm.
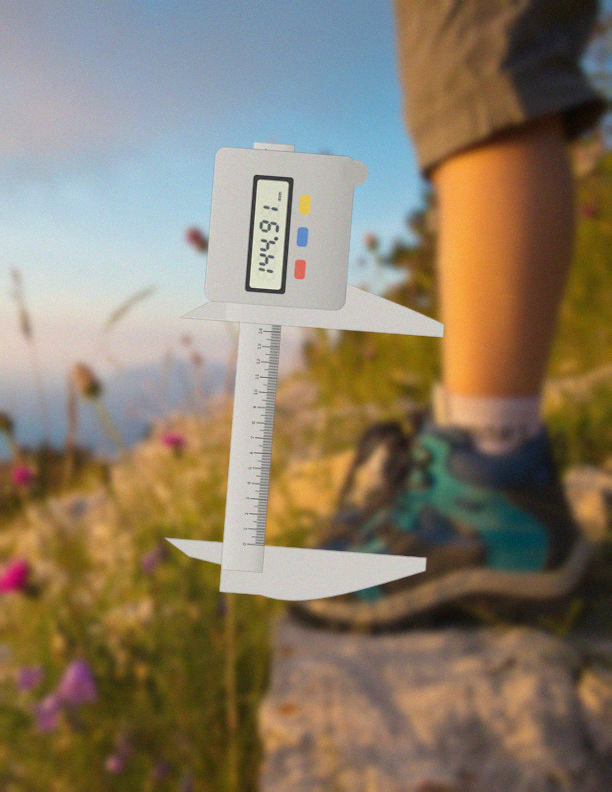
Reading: 144.91 mm
